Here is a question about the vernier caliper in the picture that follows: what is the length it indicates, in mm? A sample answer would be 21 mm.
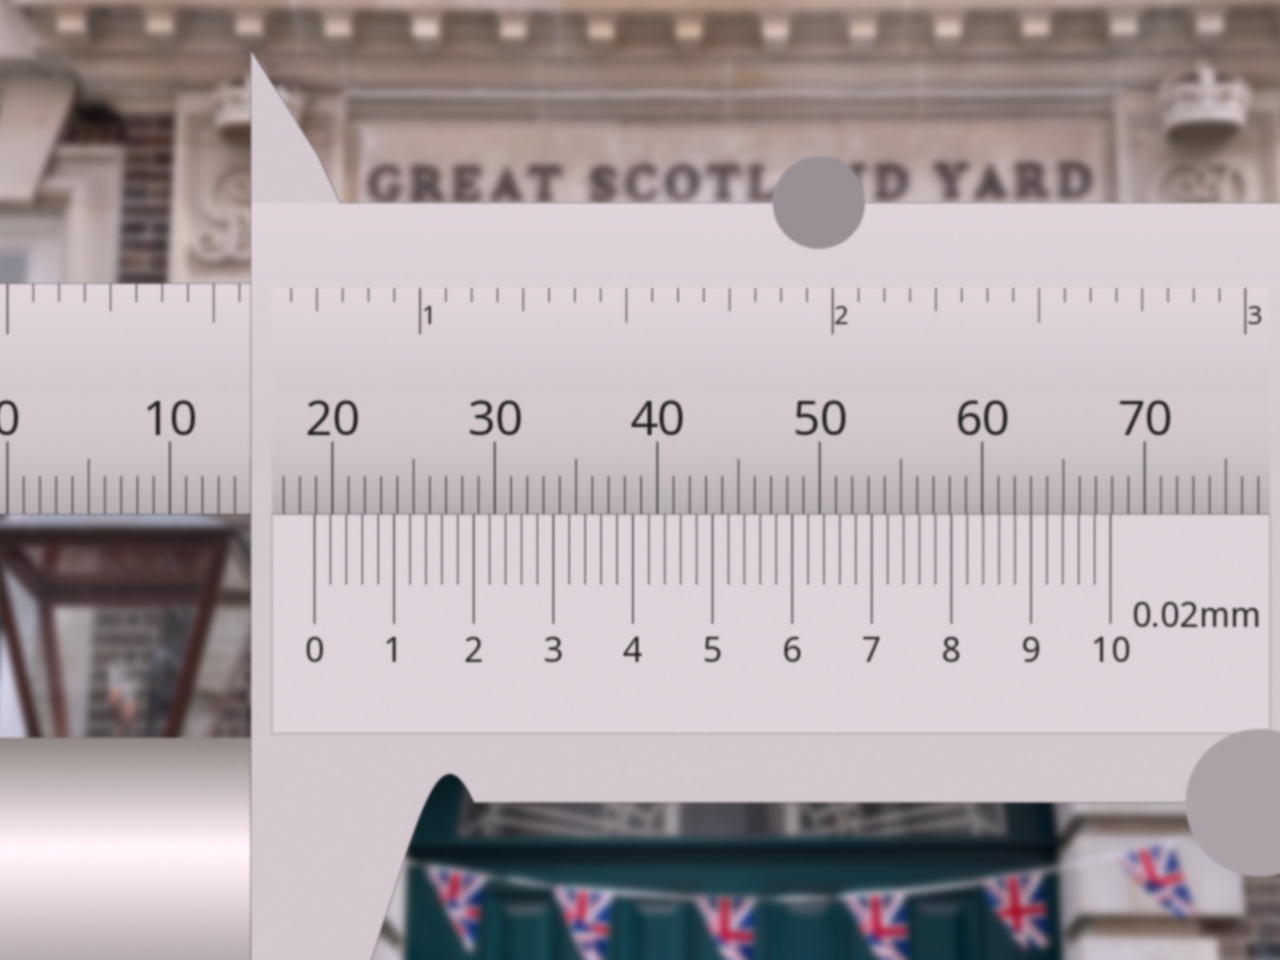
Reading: 18.9 mm
